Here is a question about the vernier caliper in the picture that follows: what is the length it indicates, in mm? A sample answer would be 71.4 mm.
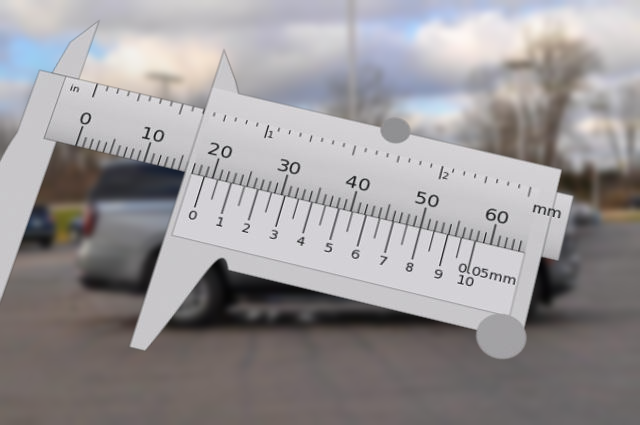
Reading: 18.8 mm
